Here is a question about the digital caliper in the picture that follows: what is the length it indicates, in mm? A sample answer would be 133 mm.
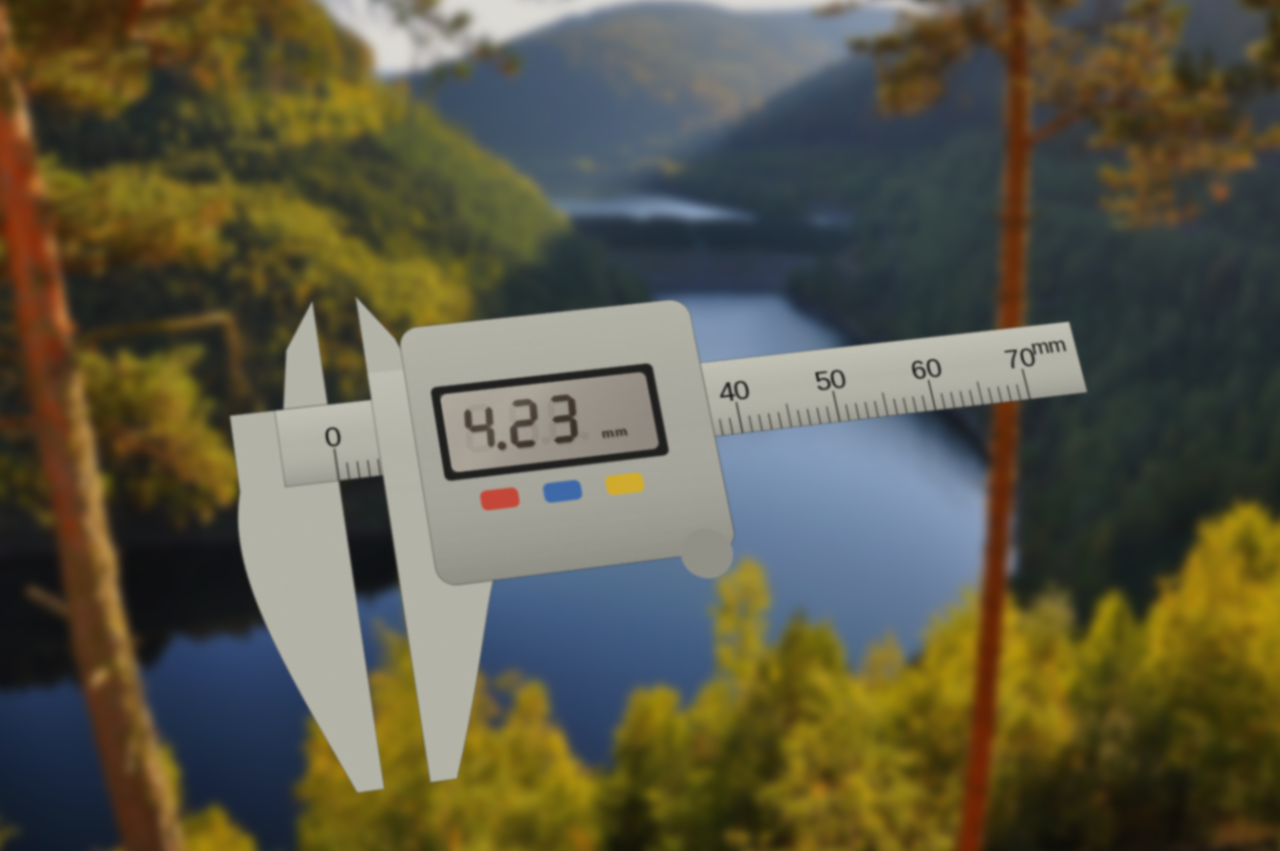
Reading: 4.23 mm
